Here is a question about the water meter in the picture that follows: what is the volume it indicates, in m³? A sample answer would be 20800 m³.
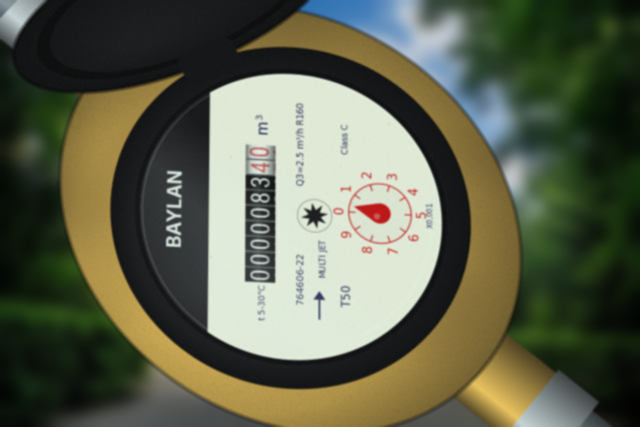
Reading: 83.400 m³
